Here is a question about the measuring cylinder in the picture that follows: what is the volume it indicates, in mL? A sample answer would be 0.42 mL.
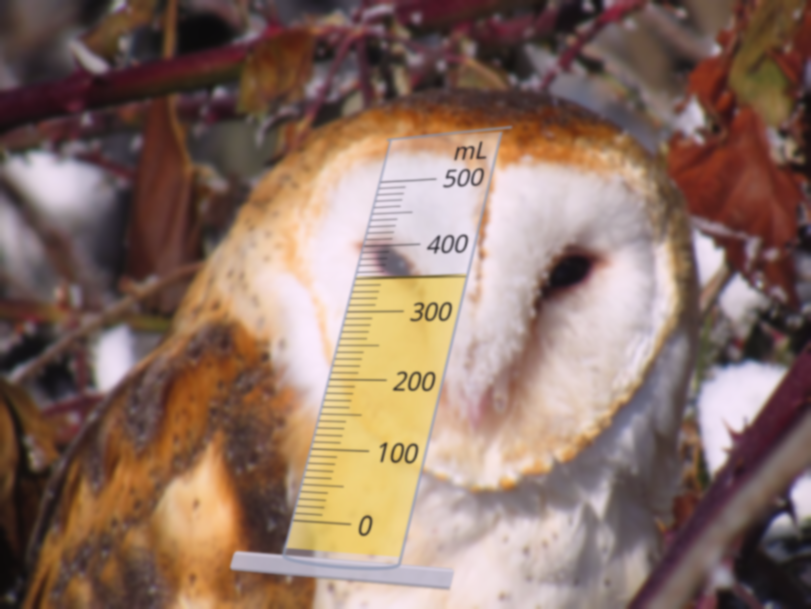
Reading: 350 mL
